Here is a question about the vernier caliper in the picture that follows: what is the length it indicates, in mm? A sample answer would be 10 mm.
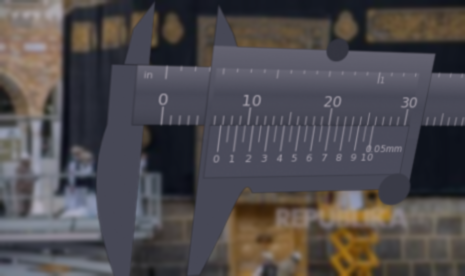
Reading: 6.8 mm
